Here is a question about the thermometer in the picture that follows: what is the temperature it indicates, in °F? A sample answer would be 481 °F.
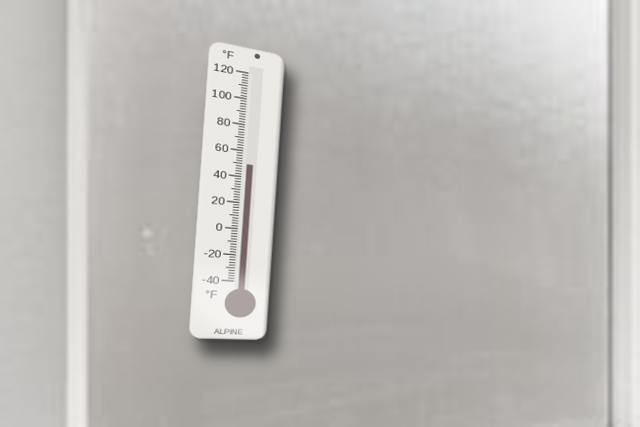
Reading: 50 °F
